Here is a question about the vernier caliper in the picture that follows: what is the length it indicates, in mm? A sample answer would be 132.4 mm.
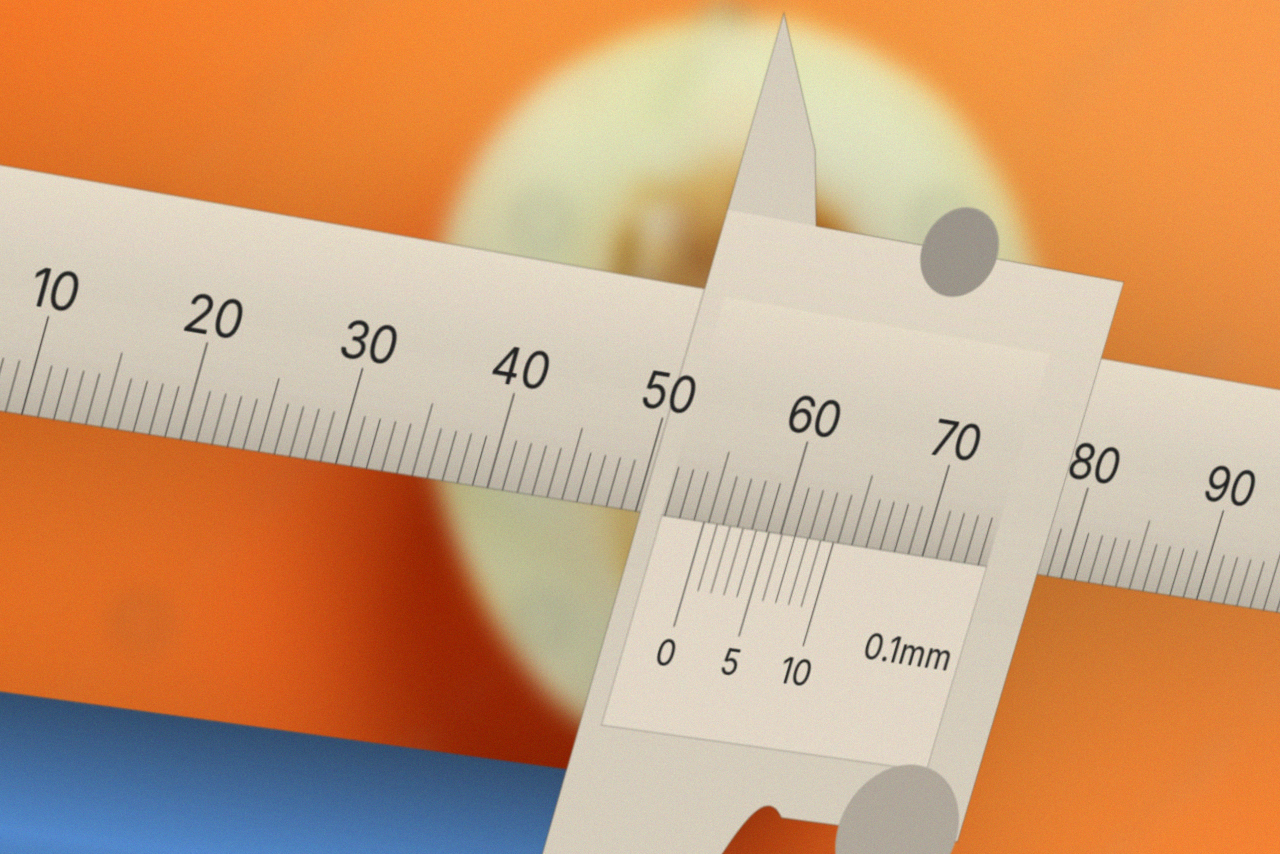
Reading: 54.7 mm
